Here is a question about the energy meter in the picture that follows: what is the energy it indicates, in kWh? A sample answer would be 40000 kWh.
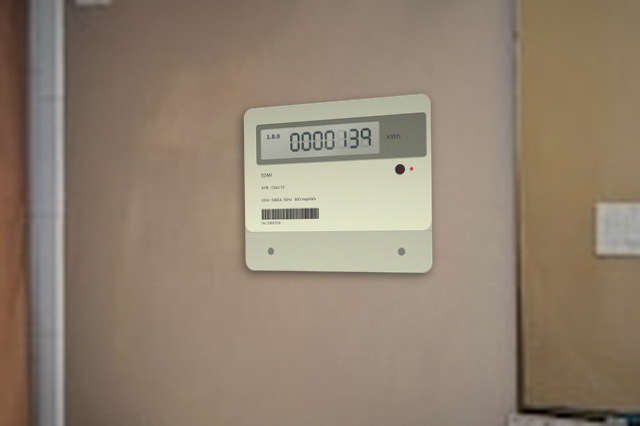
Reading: 139 kWh
